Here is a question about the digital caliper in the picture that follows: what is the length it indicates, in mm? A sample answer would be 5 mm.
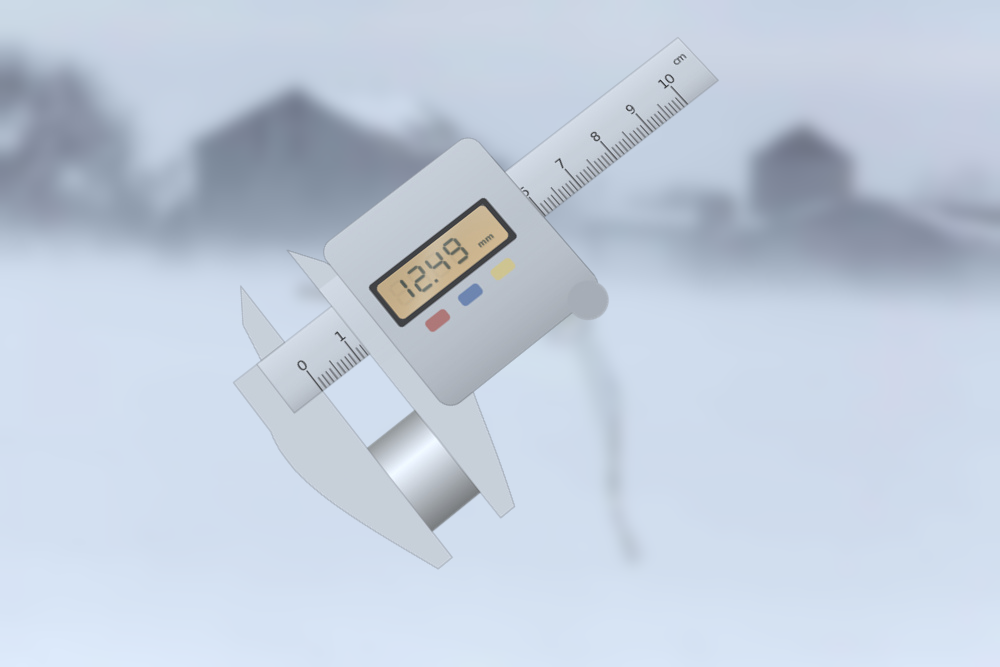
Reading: 12.49 mm
